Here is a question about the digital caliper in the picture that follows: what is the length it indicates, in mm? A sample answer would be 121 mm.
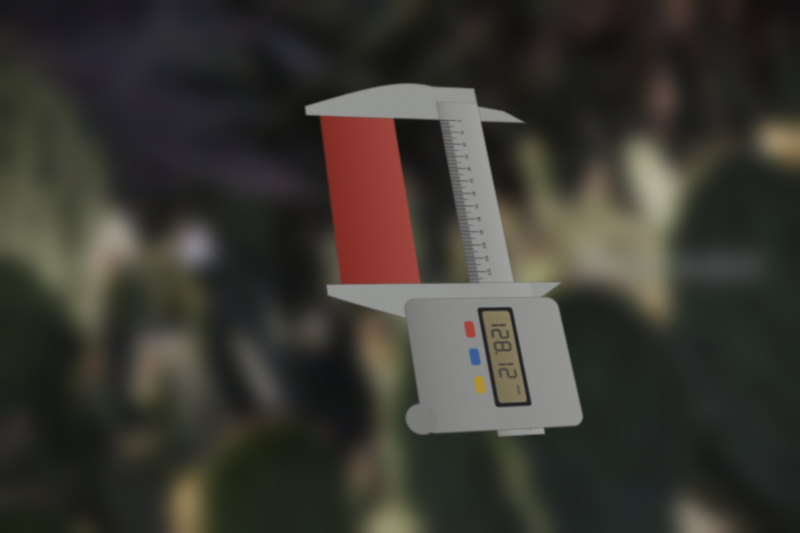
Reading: 128.12 mm
